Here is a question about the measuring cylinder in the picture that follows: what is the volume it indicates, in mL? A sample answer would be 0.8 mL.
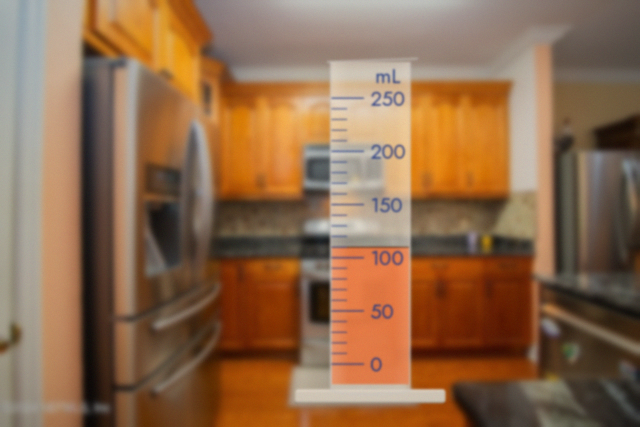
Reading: 110 mL
